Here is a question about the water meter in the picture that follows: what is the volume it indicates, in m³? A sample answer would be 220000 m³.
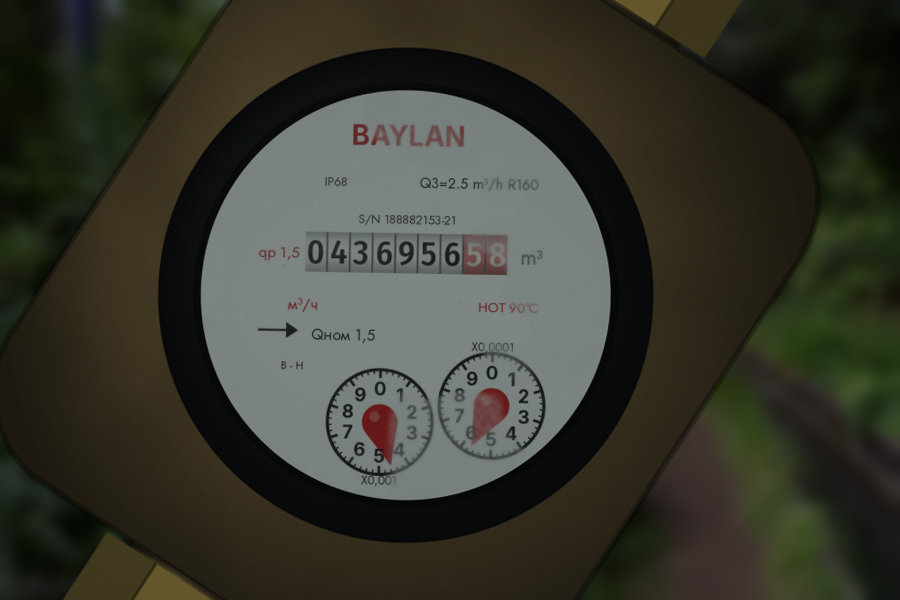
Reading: 436956.5845 m³
